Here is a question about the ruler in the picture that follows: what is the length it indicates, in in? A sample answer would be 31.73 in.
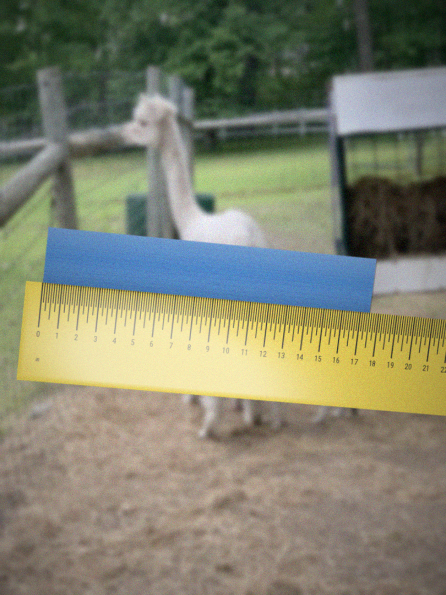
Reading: 17.5 in
